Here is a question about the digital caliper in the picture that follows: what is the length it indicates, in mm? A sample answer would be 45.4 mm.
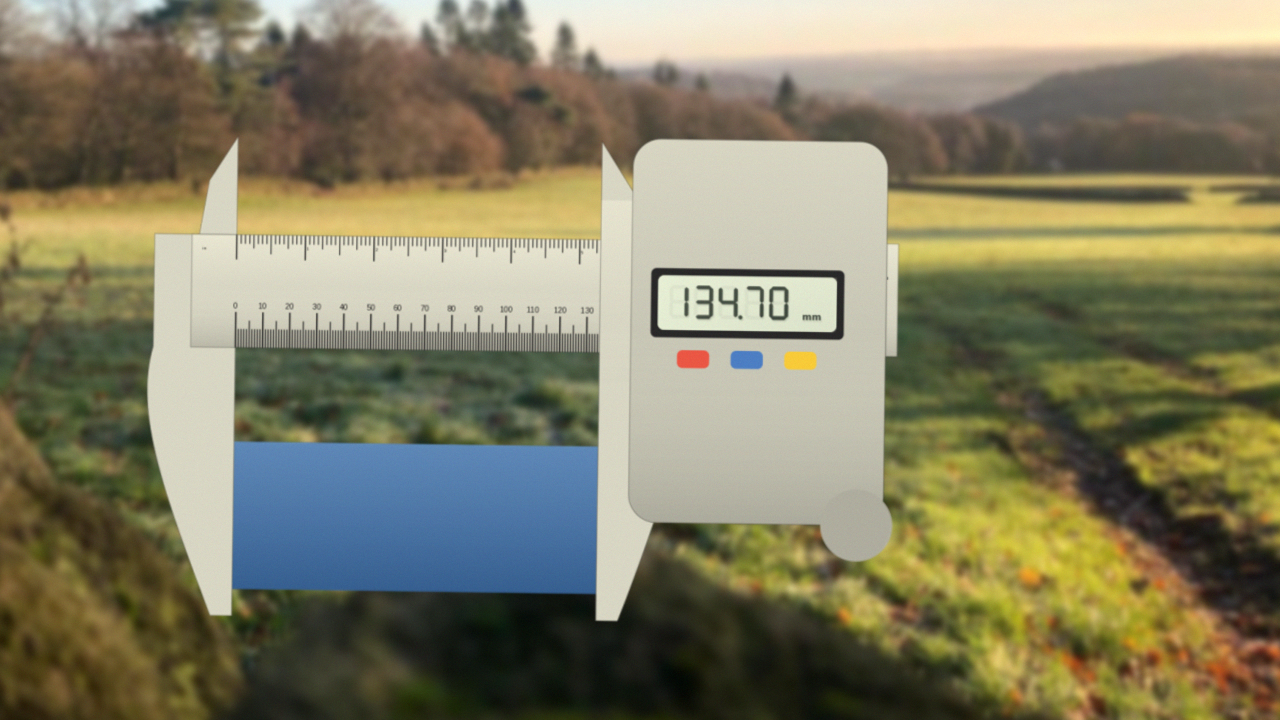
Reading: 134.70 mm
